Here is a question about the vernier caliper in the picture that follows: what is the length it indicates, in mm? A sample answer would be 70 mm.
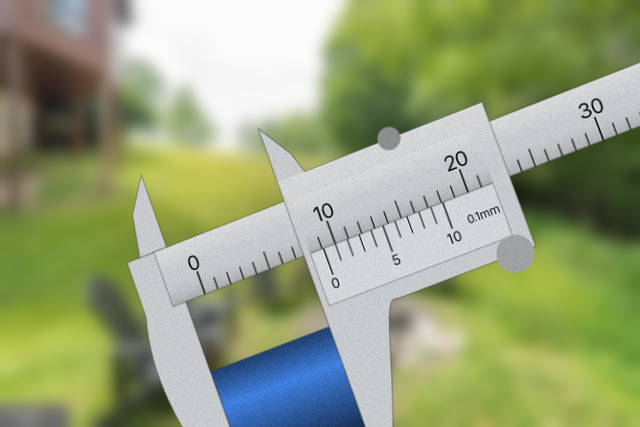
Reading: 9.1 mm
